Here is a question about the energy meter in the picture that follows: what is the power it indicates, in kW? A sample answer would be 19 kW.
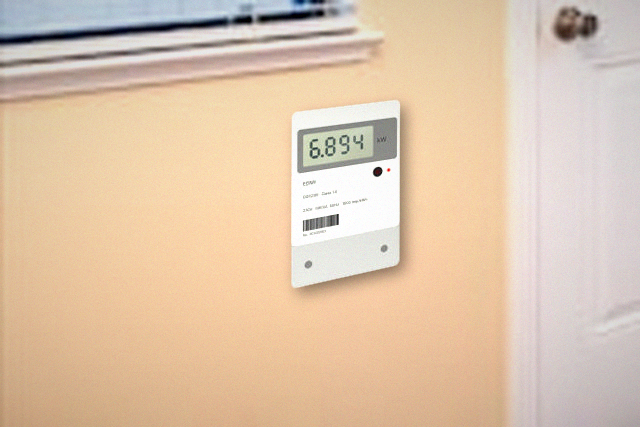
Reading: 6.894 kW
